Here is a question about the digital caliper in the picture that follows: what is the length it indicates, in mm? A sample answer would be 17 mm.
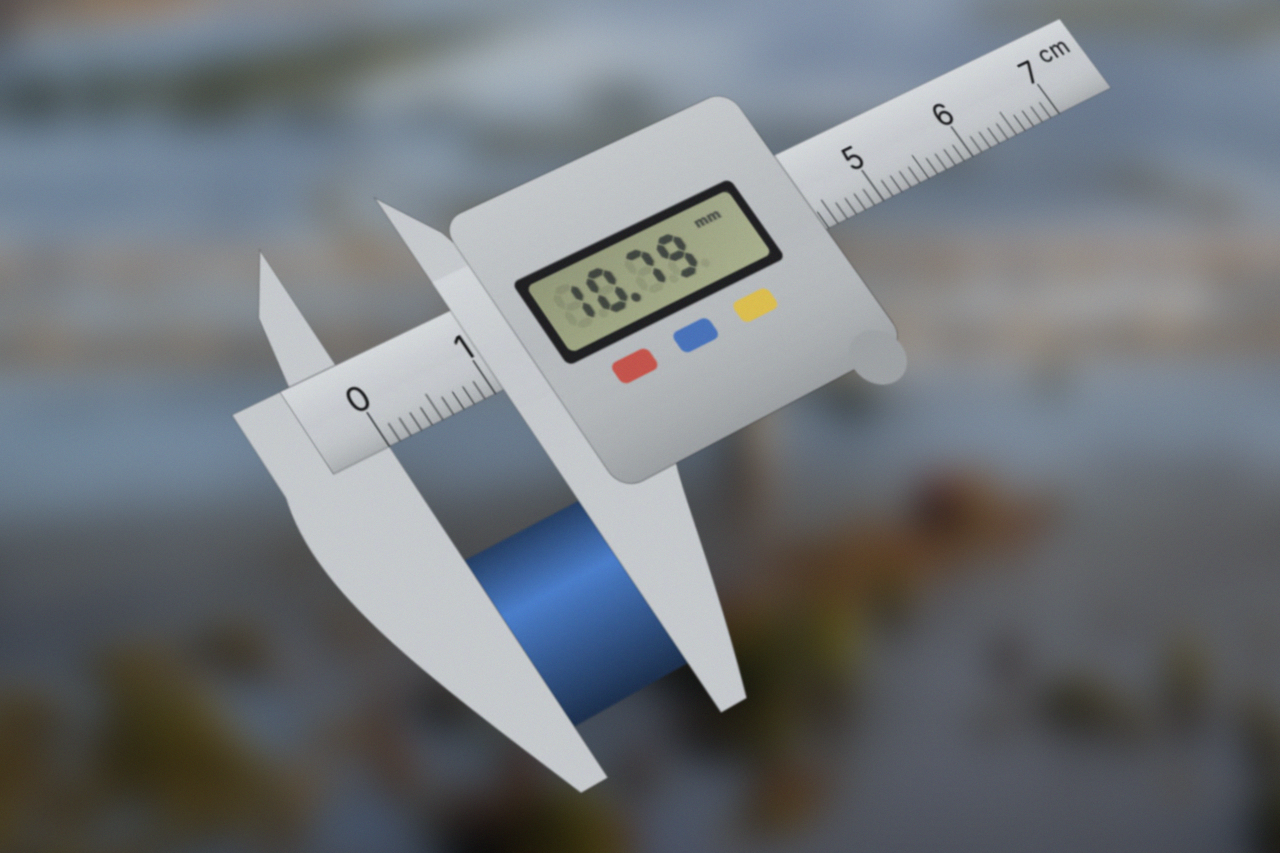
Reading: 10.79 mm
